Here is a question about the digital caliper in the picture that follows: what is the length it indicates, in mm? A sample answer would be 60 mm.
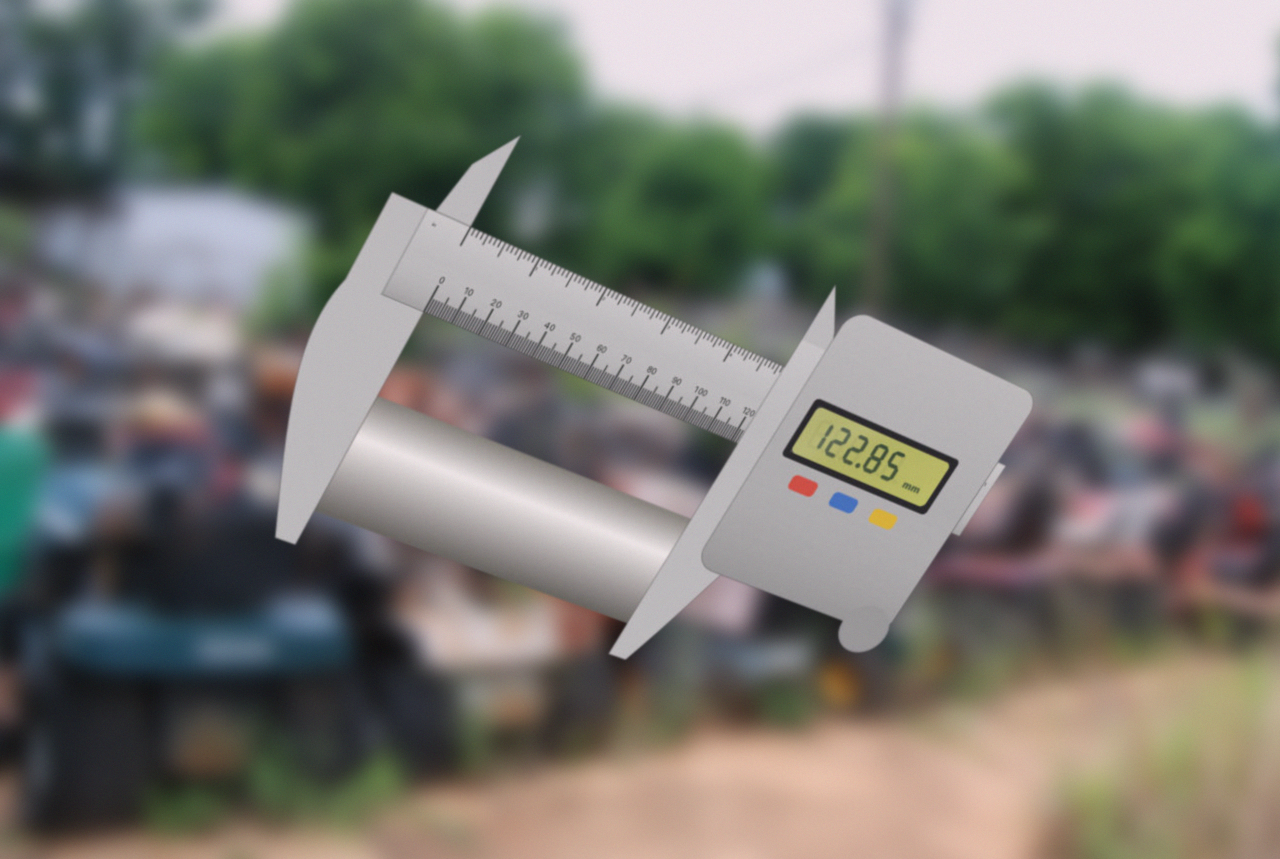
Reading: 122.85 mm
